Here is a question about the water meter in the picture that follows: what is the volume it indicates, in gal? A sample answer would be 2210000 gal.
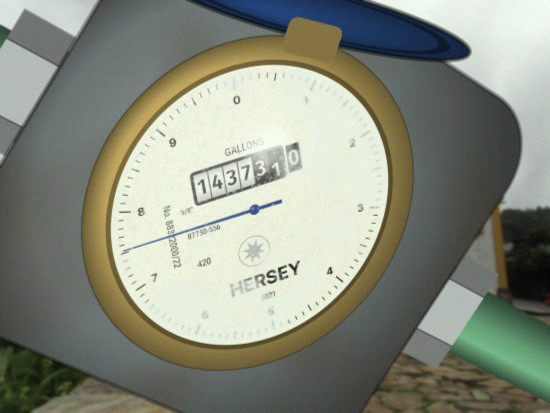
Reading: 1437307.5 gal
